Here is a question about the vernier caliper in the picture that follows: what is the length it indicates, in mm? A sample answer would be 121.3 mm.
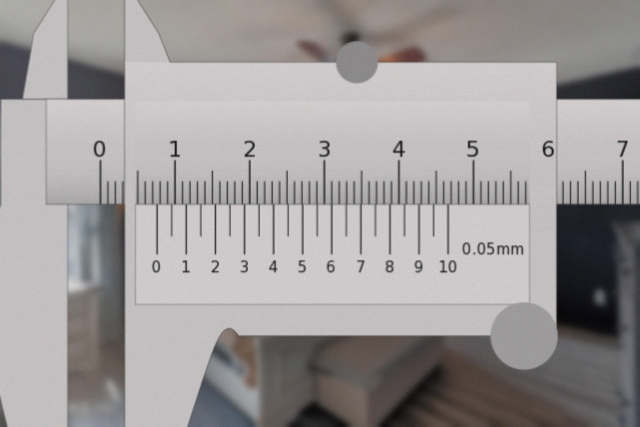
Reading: 7.6 mm
